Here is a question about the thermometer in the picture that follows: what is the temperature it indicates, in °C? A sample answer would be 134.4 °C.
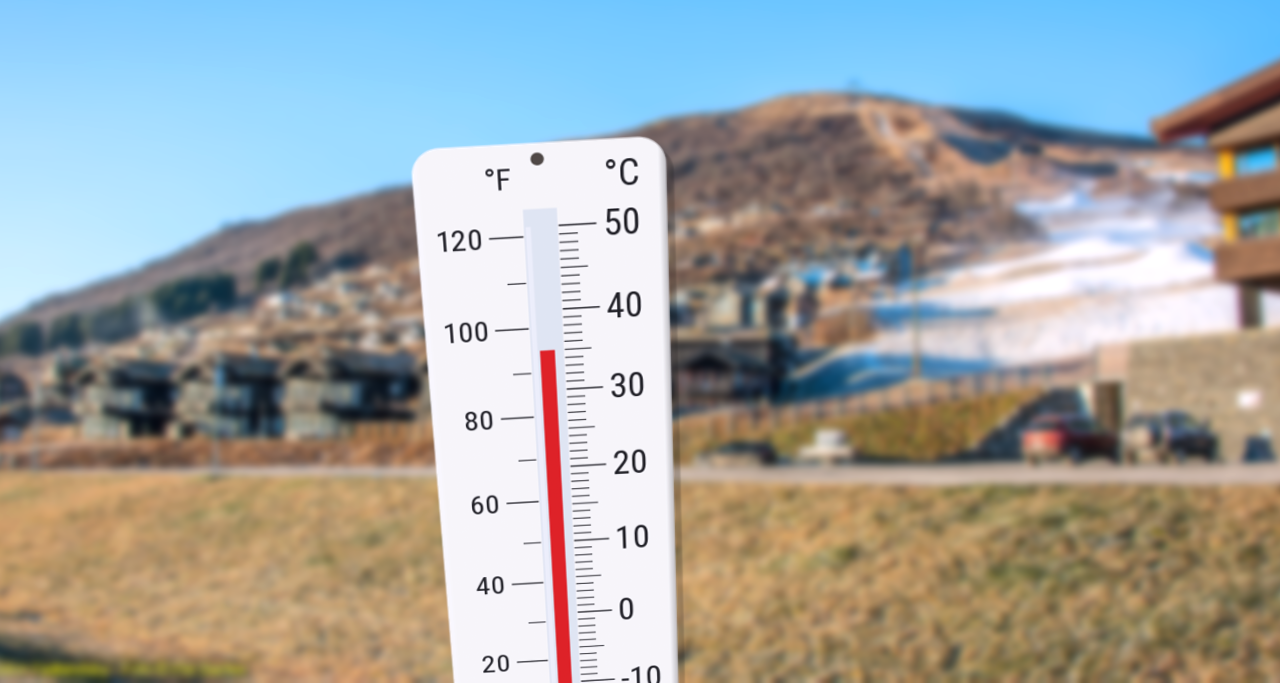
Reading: 35 °C
